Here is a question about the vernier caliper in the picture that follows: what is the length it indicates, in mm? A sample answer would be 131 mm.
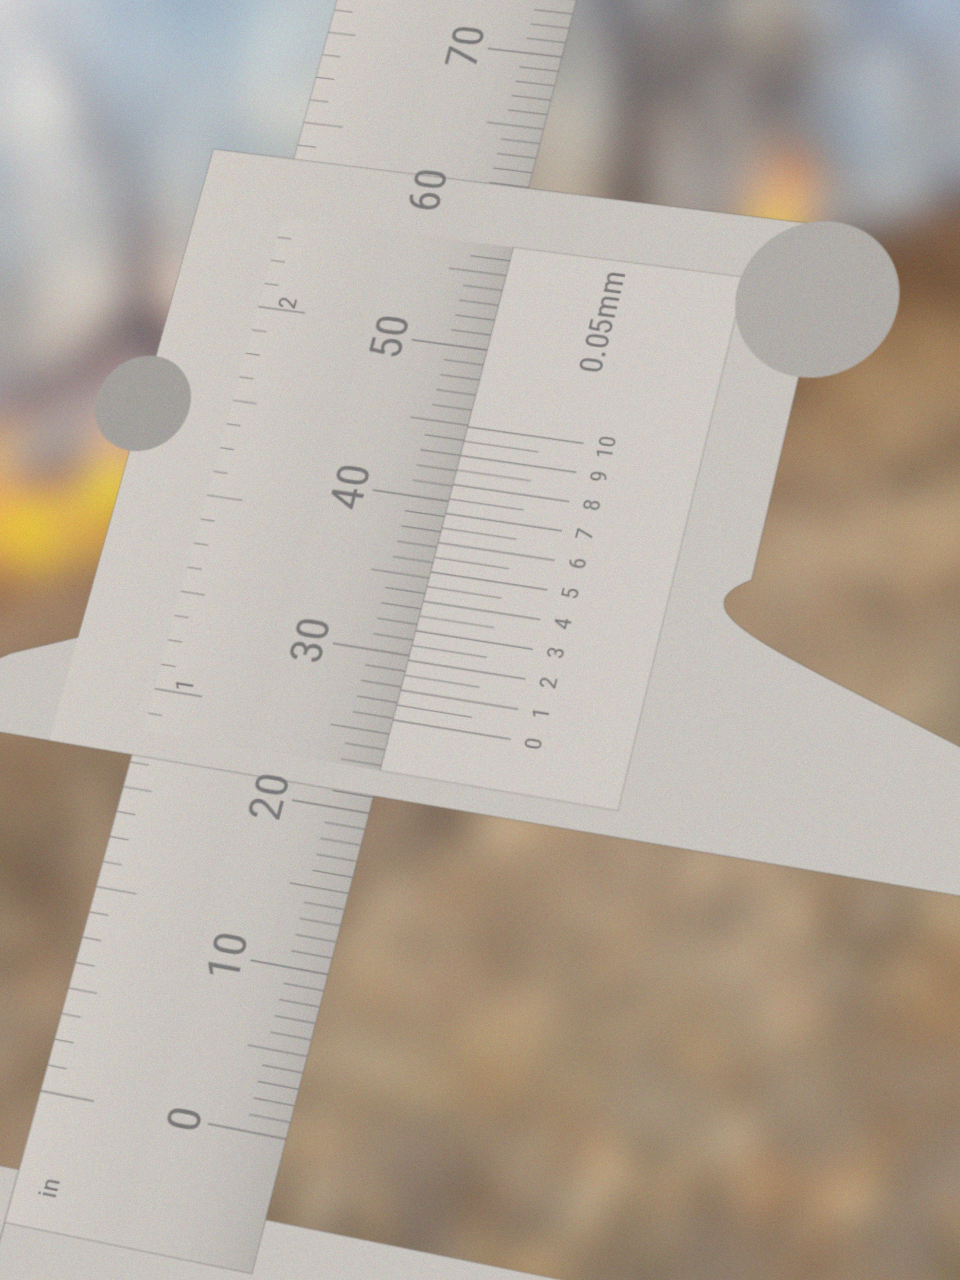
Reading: 25.9 mm
